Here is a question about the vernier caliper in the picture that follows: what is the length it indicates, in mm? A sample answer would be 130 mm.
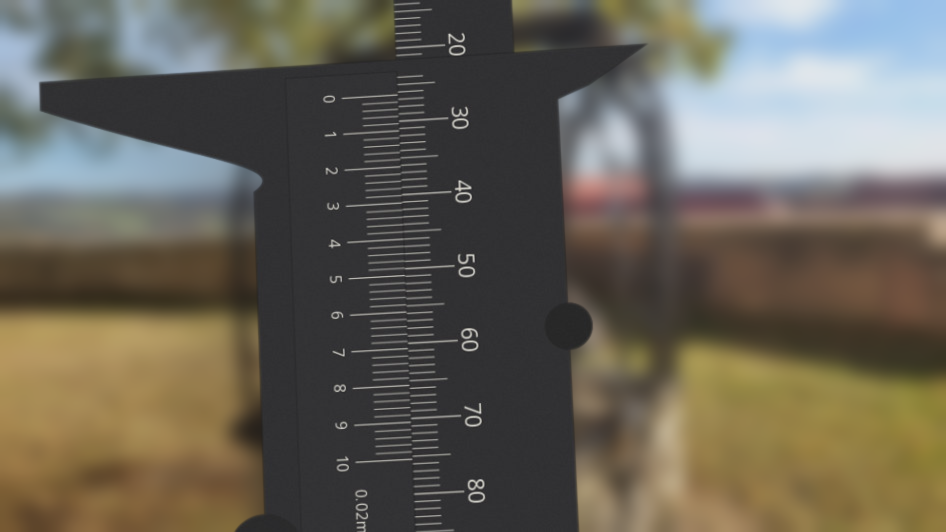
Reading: 26.4 mm
